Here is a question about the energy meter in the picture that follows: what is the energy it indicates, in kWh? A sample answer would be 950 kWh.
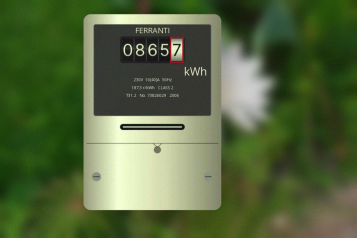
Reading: 865.7 kWh
